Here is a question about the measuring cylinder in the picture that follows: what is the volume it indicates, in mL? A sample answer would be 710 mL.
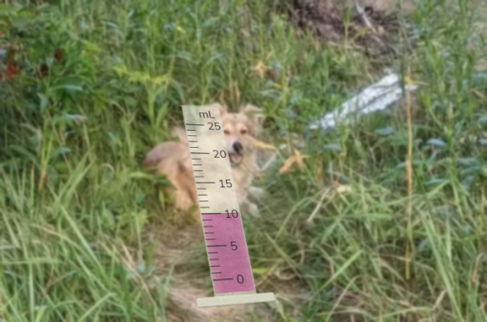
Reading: 10 mL
